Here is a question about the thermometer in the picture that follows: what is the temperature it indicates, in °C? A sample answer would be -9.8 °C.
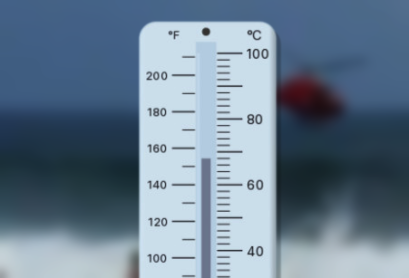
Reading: 68 °C
